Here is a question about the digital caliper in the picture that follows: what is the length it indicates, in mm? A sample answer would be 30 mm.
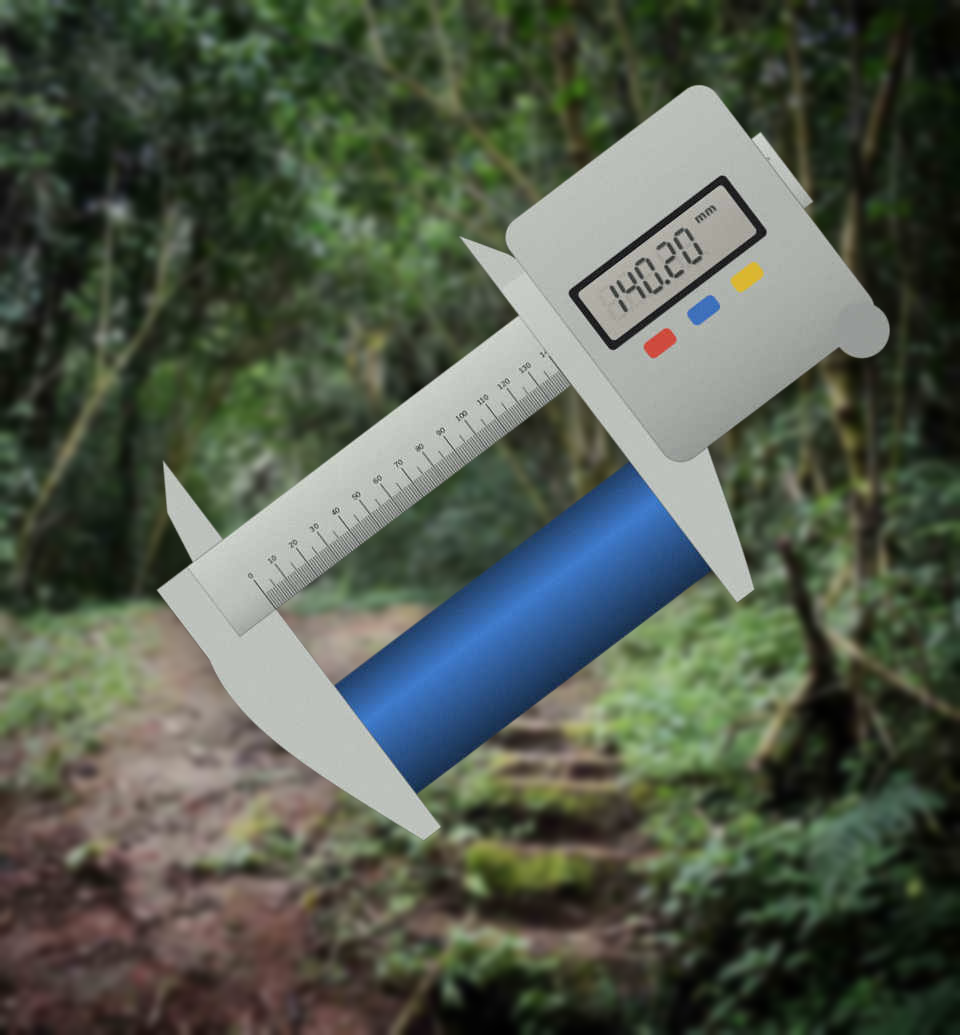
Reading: 140.20 mm
